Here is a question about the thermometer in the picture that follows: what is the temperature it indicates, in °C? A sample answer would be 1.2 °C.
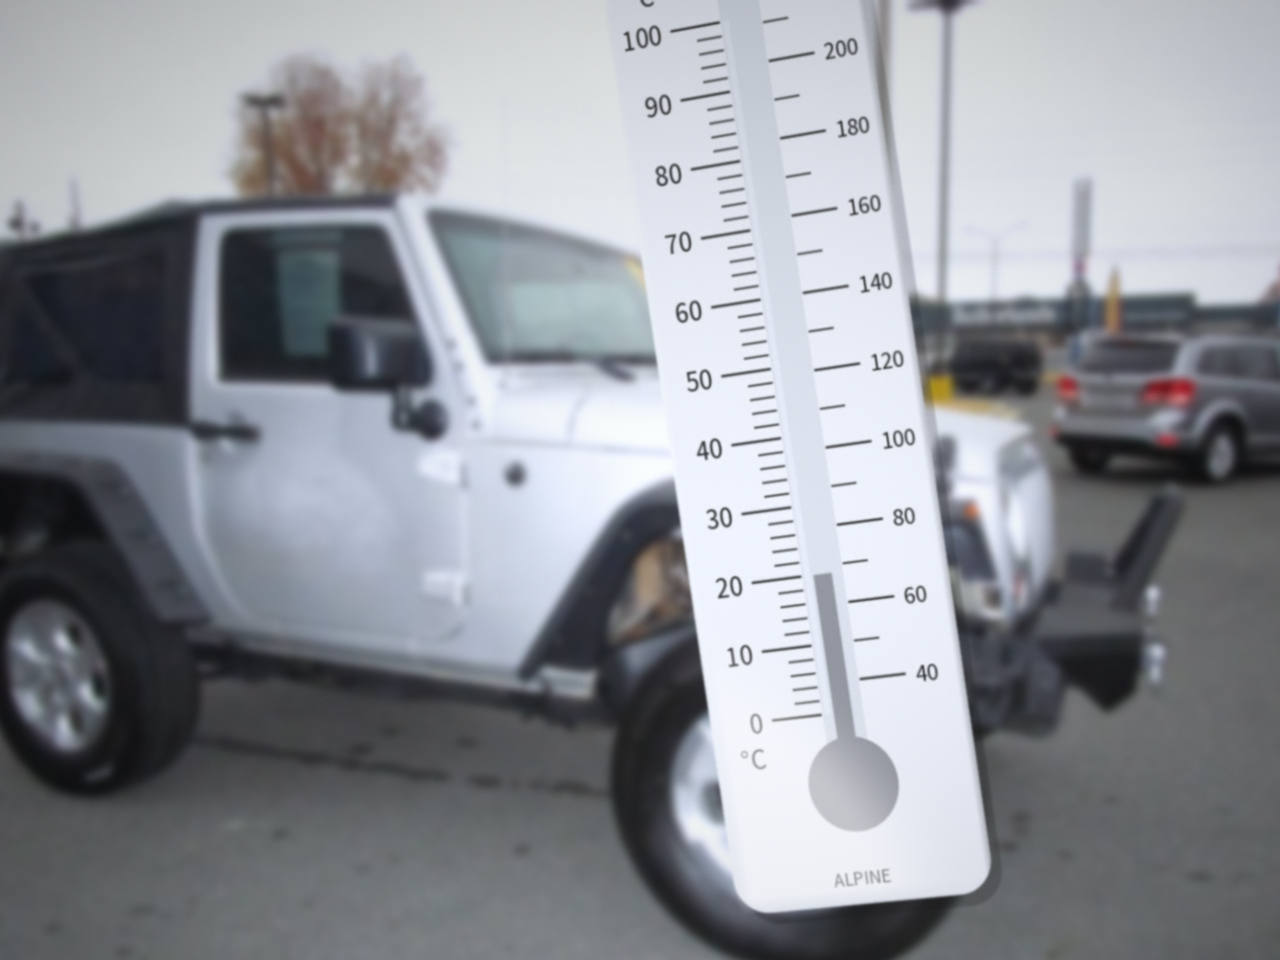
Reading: 20 °C
